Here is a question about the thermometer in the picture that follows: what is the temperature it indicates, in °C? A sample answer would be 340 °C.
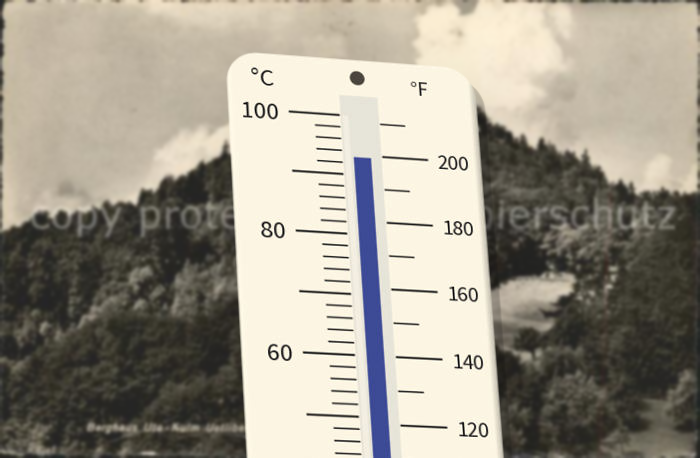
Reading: 93 °C
